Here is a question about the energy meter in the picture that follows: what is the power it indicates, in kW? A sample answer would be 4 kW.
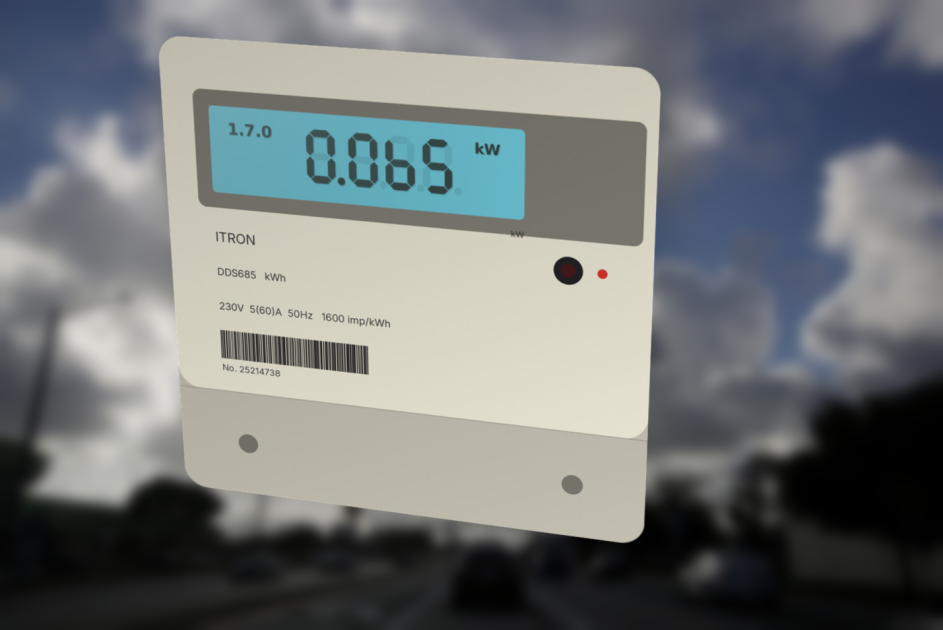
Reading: 0.065 kW
